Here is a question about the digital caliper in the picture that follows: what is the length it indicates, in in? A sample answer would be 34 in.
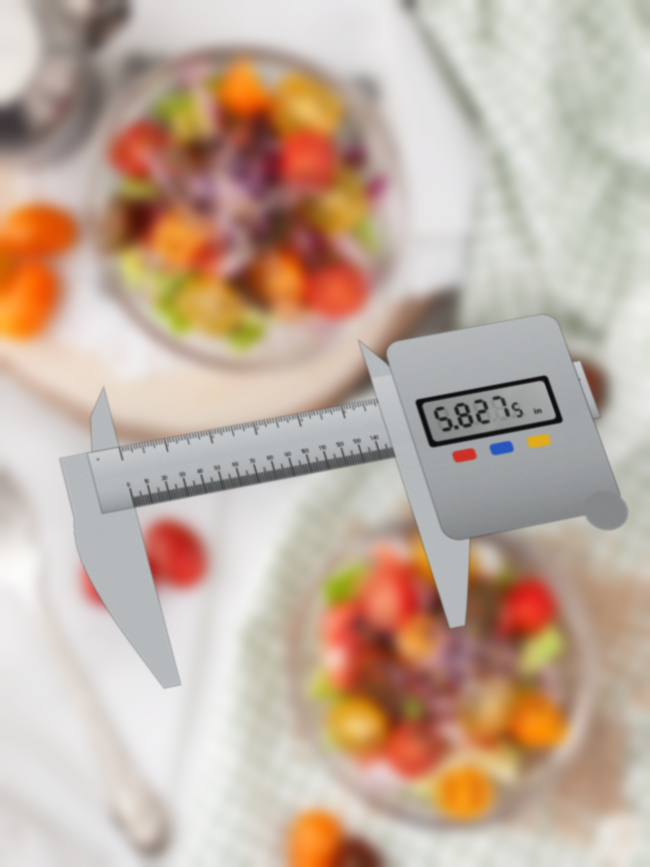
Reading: 5.8275 in
